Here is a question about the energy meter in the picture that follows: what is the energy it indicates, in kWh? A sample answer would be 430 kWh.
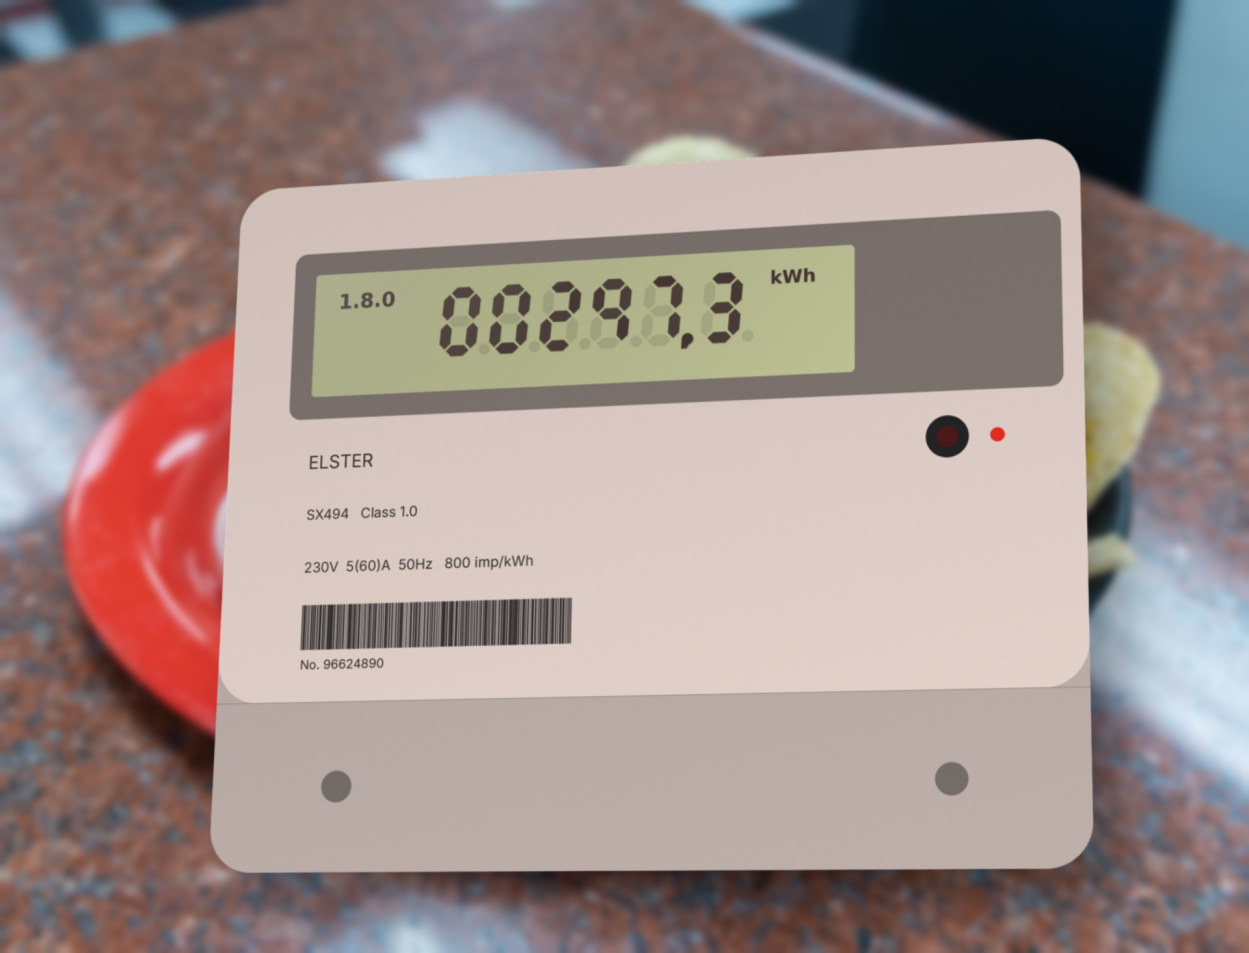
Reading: 297.3 kWh
